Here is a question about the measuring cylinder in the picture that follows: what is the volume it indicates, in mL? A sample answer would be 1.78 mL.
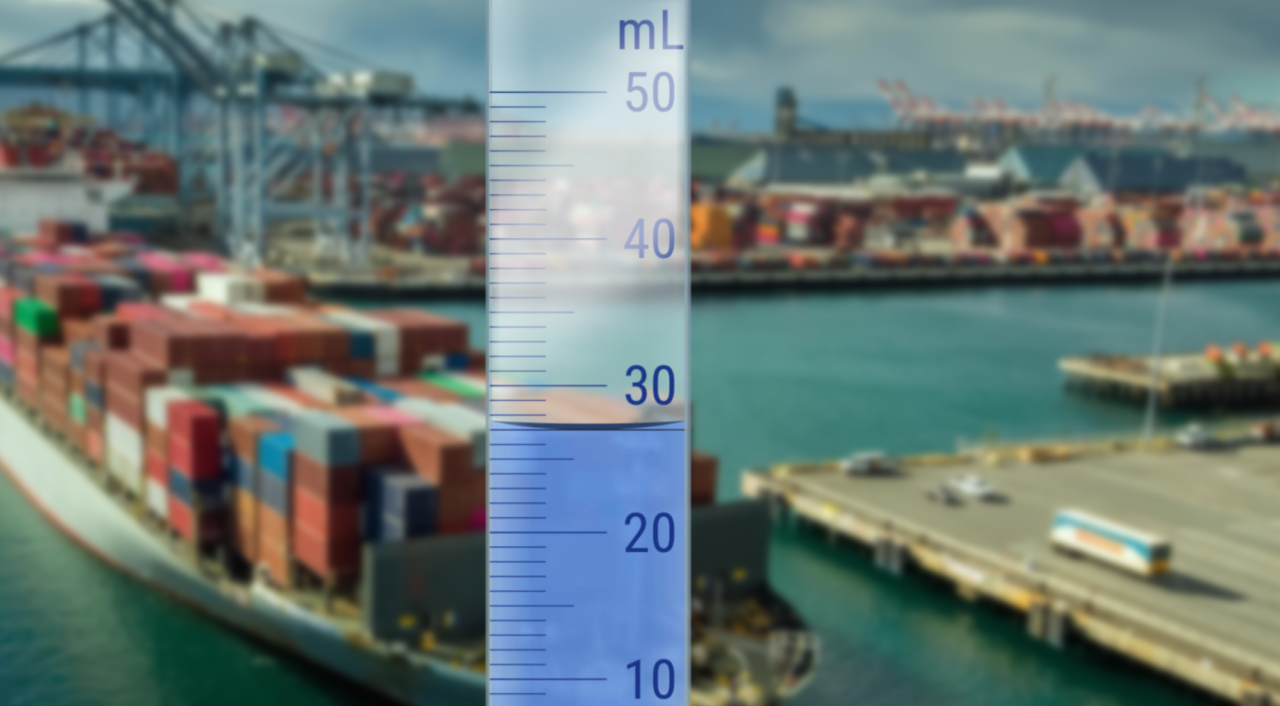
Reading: 27 mL
